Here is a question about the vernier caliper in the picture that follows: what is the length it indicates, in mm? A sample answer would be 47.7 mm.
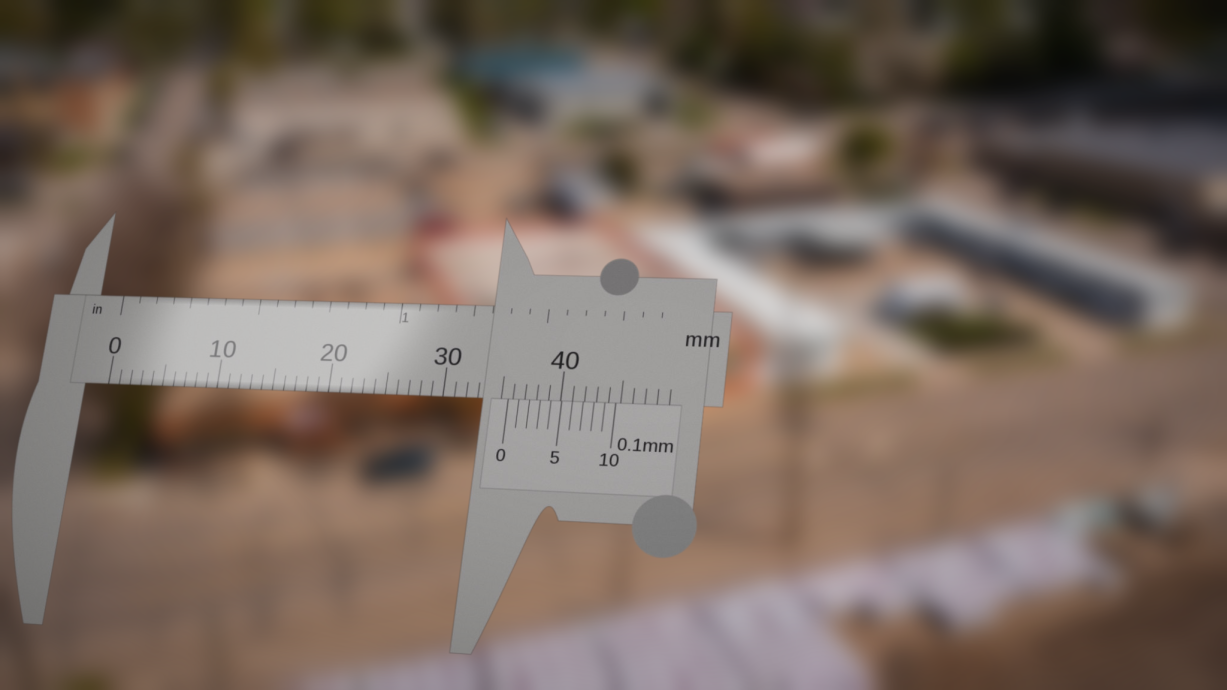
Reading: 35.6 mm
